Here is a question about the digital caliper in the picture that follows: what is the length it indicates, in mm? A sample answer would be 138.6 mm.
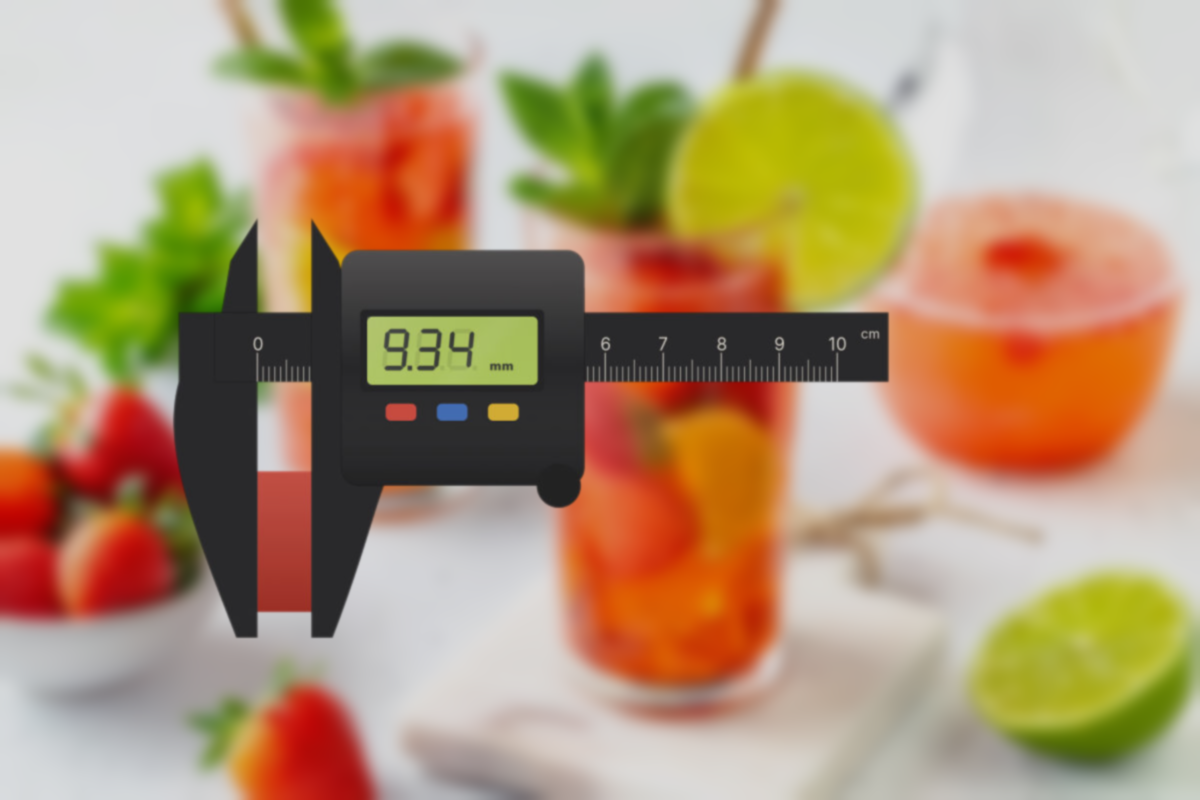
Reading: 9.34 mm
